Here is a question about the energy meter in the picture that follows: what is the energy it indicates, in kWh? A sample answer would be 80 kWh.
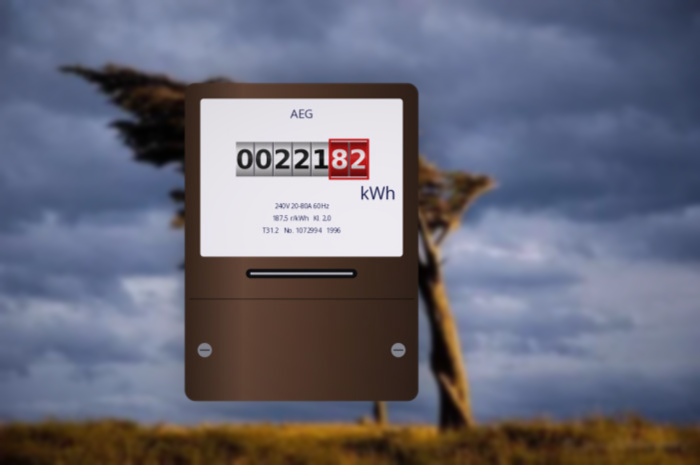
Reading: 221.82 kWh
